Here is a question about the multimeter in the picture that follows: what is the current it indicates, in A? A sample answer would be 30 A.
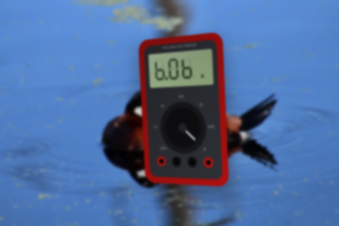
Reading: 6.06 A
